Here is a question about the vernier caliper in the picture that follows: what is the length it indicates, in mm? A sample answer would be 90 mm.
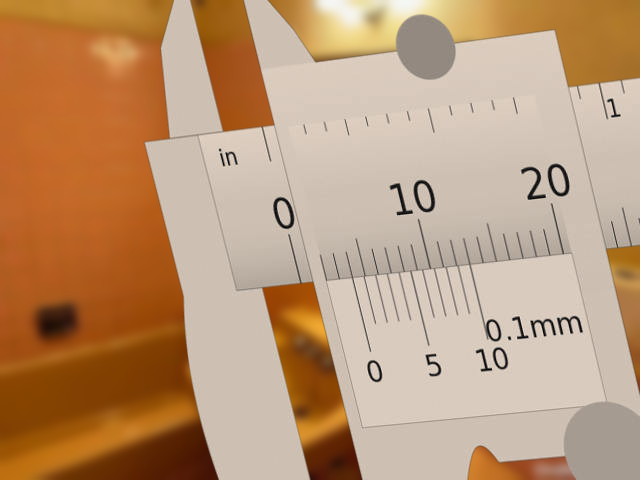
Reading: 4.0 mm
